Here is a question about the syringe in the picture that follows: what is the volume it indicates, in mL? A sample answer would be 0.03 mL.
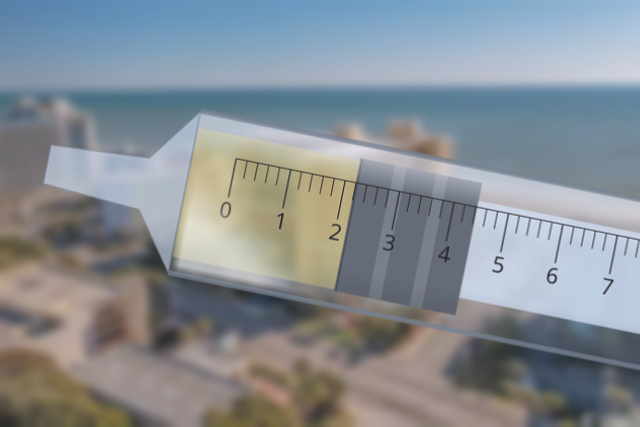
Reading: 2.2 mL
